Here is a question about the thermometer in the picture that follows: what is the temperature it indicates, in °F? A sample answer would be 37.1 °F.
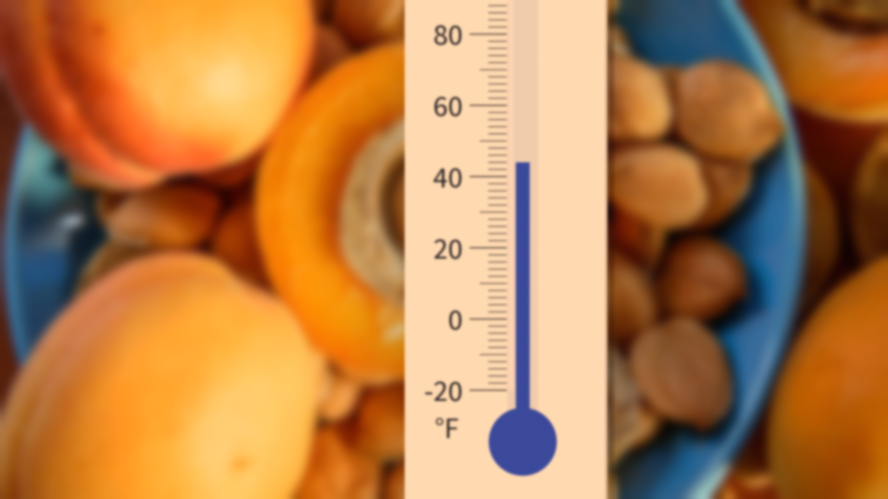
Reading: 44 °F
